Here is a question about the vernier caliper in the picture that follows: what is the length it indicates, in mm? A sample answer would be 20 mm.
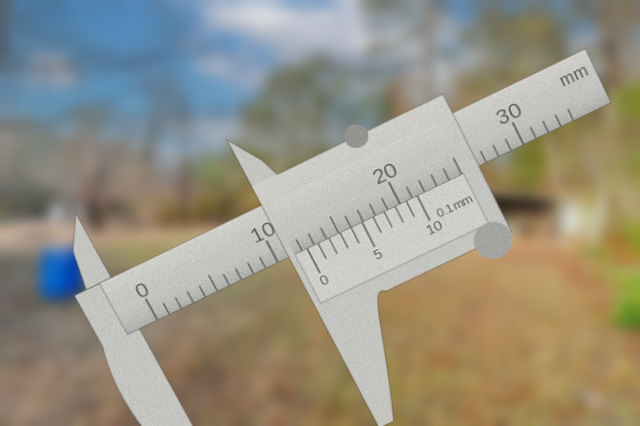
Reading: 12.4 mm
